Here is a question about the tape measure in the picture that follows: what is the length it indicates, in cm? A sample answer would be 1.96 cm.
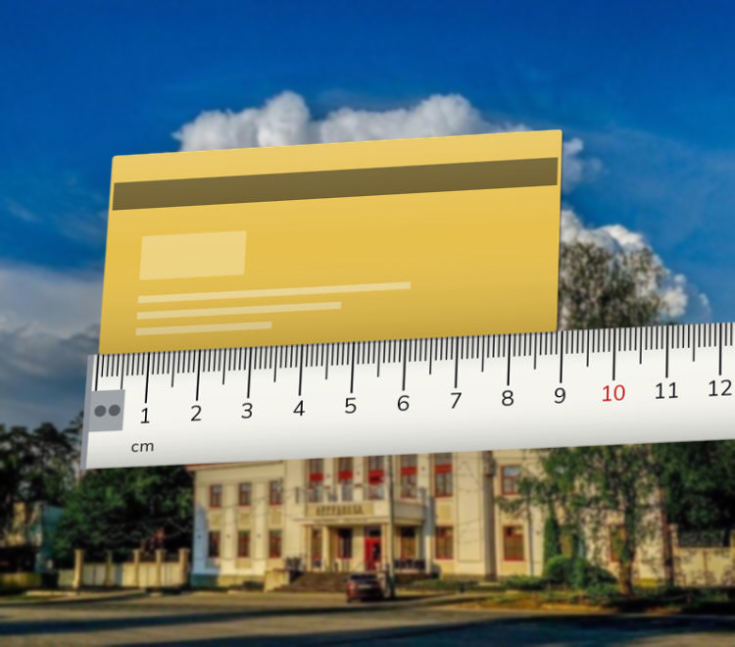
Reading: 8.9 cm
